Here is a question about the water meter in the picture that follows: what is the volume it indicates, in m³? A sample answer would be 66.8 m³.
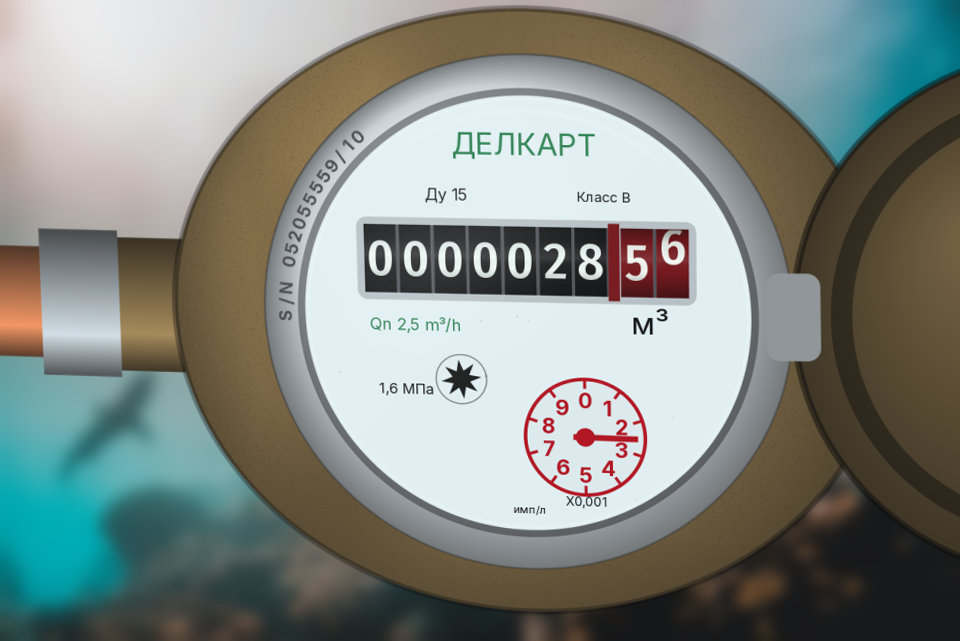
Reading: 28.562 m³
